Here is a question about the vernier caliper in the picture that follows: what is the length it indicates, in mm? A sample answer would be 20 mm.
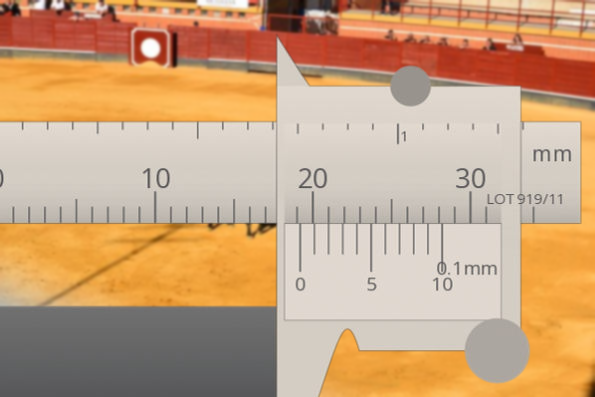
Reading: 19.2 mm
